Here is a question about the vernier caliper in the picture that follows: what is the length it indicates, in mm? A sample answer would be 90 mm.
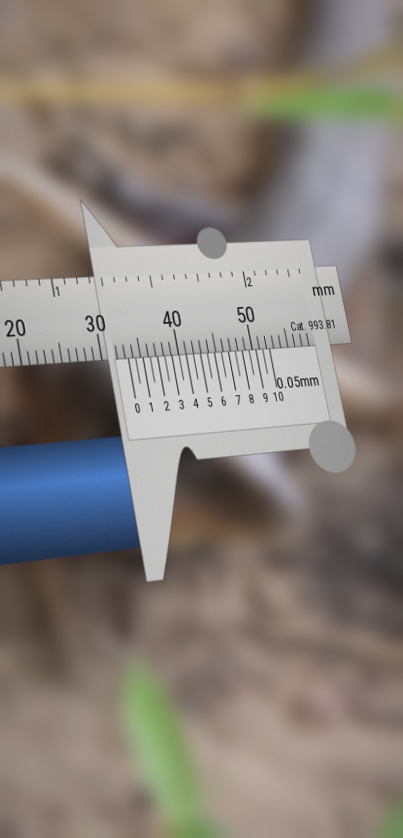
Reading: 33.4 mm
